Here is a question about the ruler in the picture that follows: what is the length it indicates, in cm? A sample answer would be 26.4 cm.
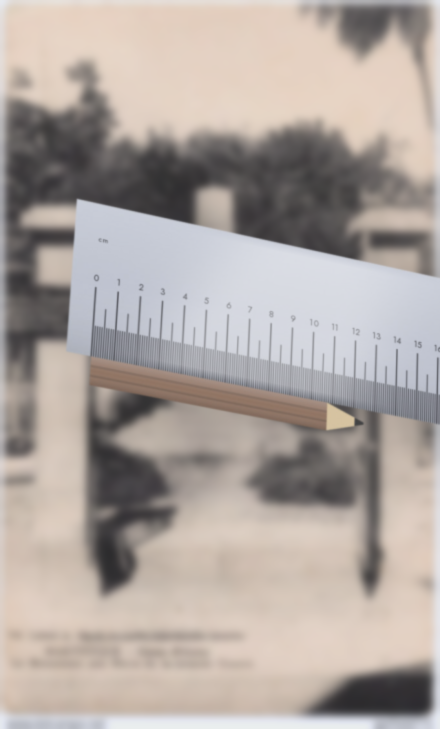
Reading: 12.5 cm
